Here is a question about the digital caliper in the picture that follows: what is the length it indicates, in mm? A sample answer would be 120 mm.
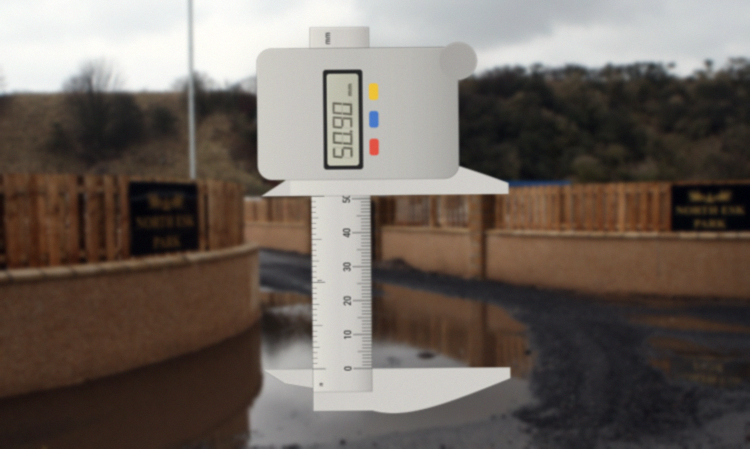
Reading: 50.90 mm
